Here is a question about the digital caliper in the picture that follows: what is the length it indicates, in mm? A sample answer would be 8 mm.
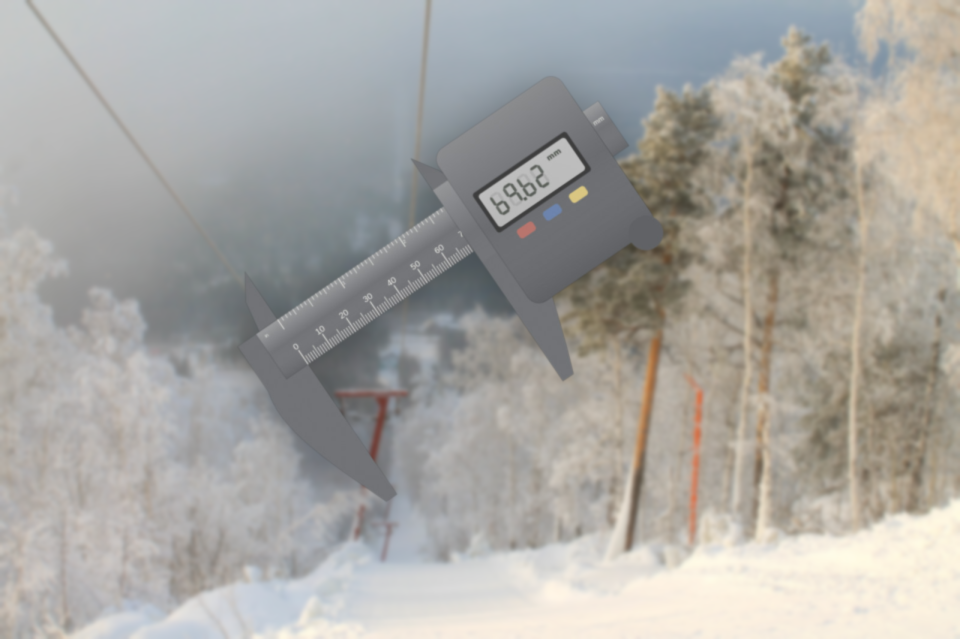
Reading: 69.62 mm
